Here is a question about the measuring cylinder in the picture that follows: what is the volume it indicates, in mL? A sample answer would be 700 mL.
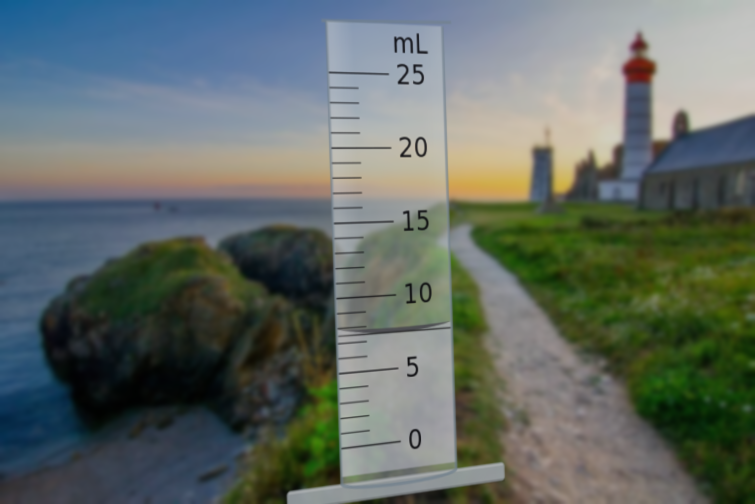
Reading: 7.5 mL
